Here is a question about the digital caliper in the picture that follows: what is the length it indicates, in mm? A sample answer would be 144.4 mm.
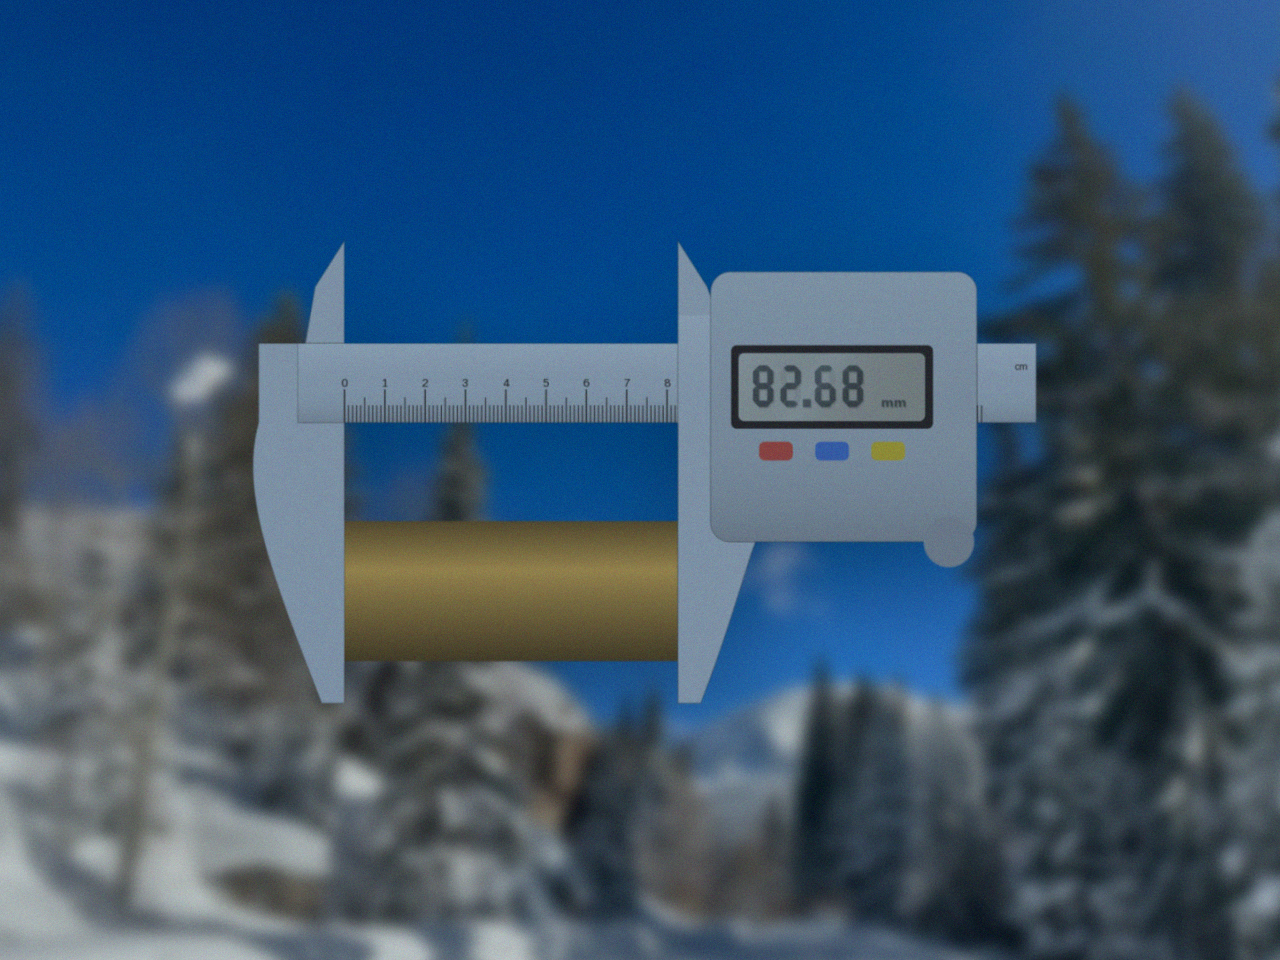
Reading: 82.68 mm
